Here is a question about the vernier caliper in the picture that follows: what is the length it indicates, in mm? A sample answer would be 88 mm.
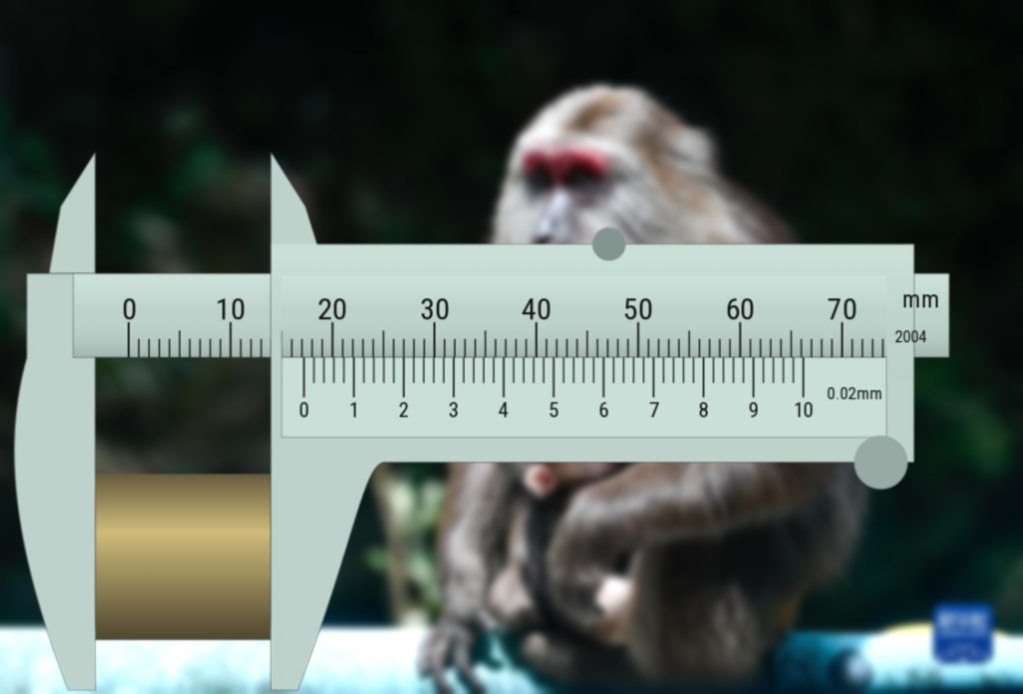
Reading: 17.2 mm
